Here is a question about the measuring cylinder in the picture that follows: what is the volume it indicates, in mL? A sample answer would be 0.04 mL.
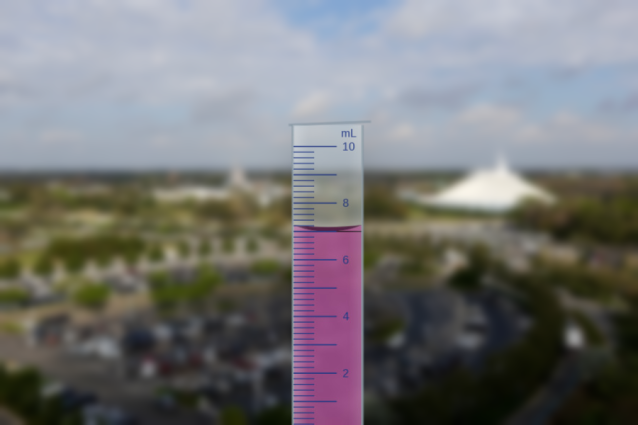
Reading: 7 mL
